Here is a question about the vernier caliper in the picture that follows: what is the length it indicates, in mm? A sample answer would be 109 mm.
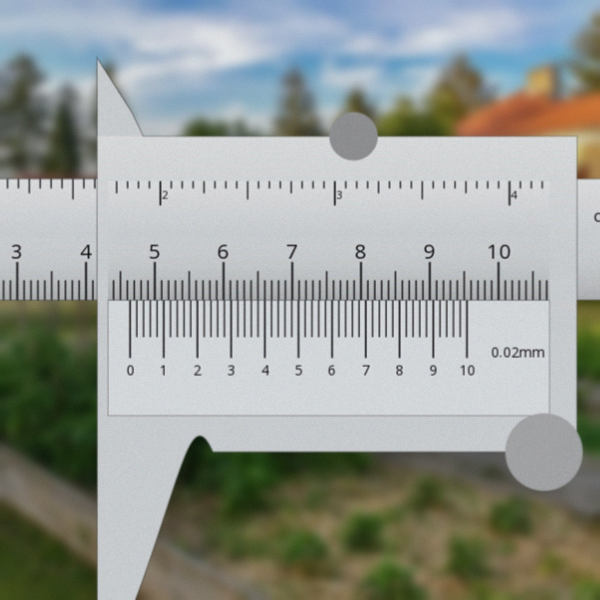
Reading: 46.4 mm
